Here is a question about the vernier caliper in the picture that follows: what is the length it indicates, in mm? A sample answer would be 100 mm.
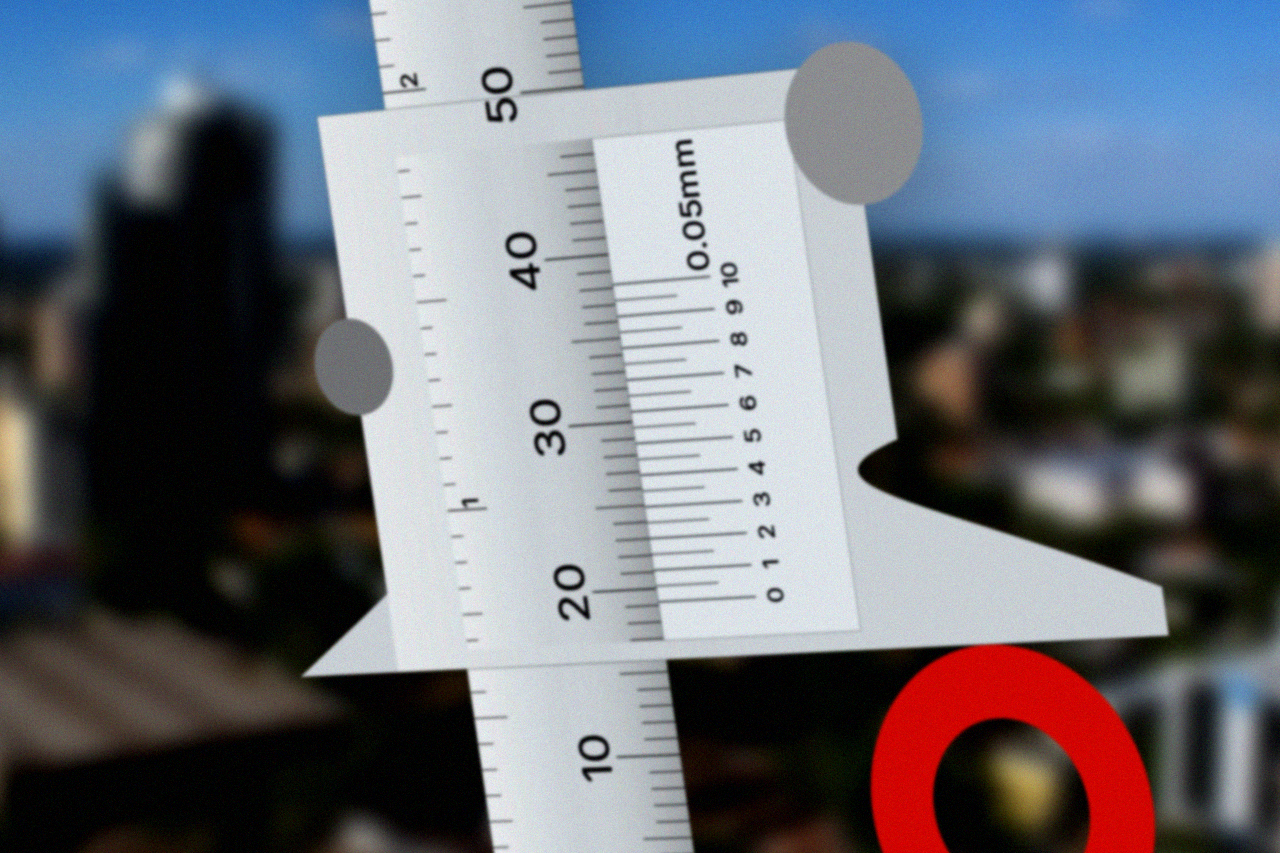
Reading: 19.2 mm
